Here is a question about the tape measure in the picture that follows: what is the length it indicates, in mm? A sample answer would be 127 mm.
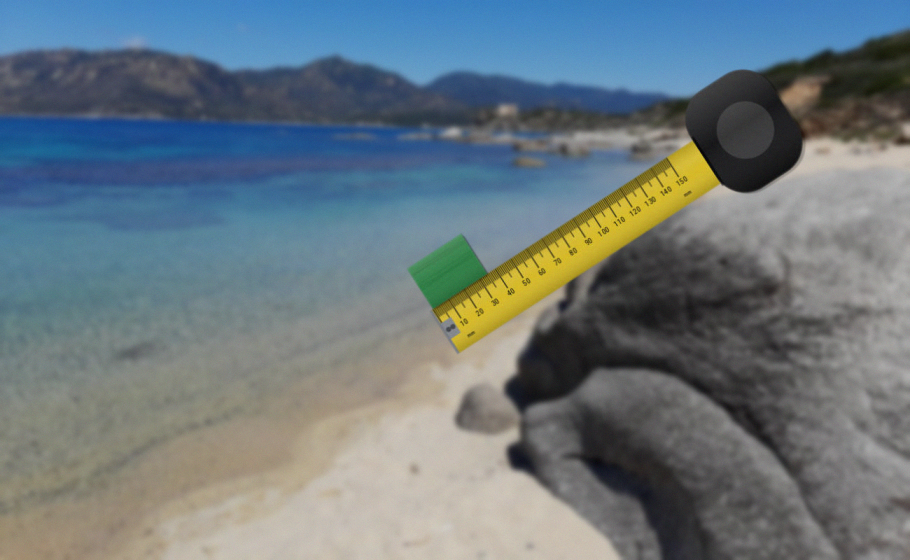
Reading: 35 mm
